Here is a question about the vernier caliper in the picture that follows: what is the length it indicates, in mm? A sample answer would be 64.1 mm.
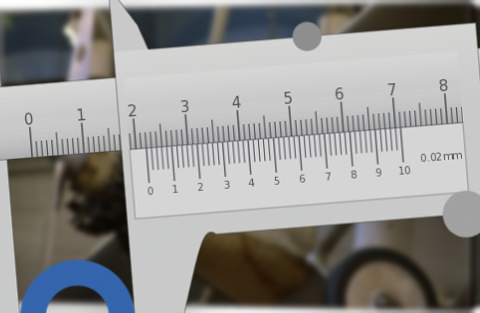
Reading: 22.0 mm
